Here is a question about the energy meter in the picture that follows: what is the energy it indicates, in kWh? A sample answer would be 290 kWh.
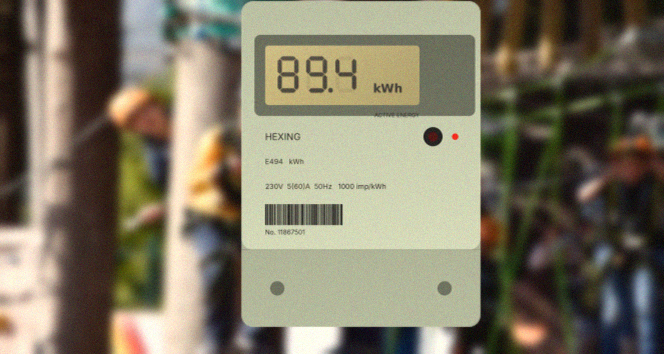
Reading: 89.4 kWh
